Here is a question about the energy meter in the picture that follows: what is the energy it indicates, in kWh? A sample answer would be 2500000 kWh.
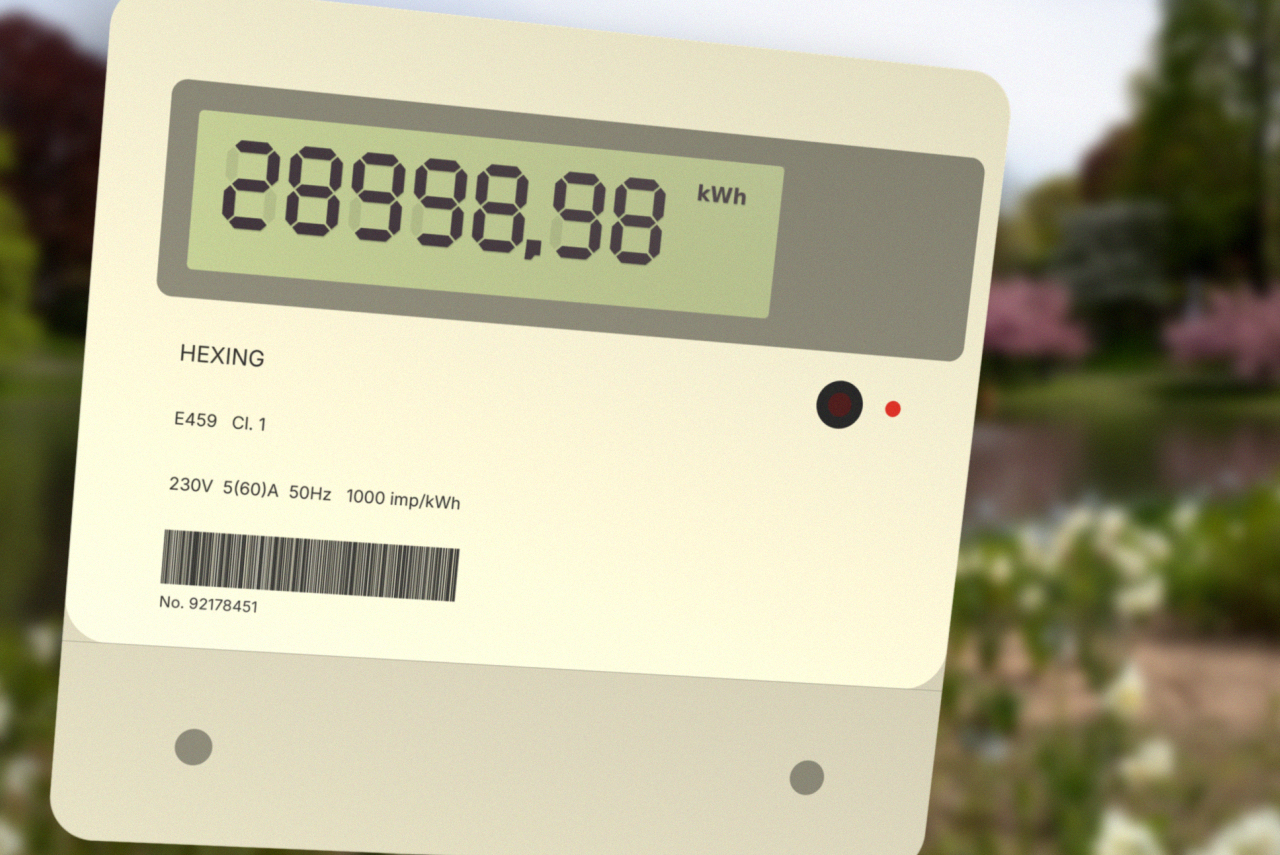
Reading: 28998.98 kWh
